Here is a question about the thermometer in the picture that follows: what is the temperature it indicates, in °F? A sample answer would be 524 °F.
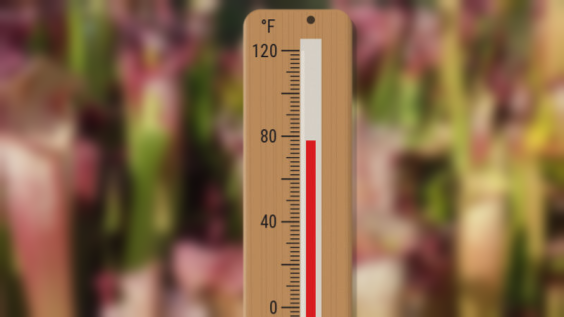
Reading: 78 °F
